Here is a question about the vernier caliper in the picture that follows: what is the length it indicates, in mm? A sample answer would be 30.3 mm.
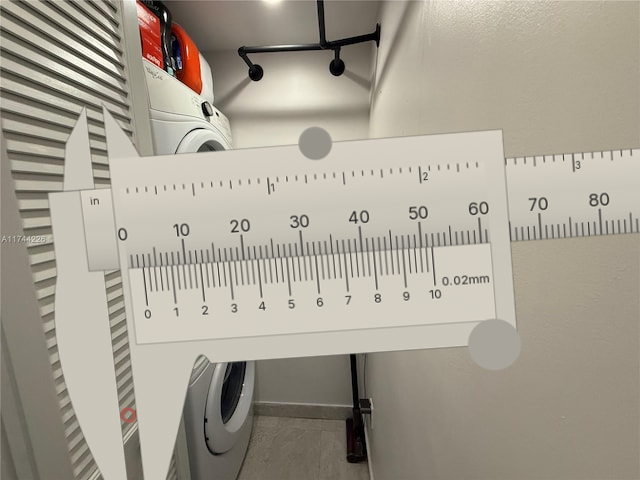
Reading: 2.8 mm
